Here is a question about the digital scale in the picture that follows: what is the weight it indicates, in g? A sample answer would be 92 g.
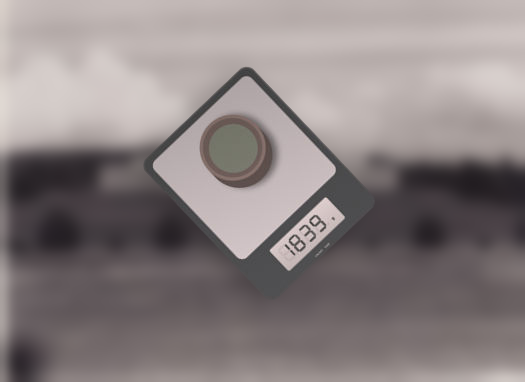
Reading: 1839 g
